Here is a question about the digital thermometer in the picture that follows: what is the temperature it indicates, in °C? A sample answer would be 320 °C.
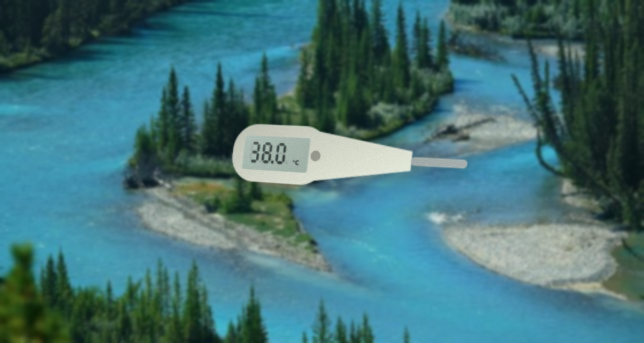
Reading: 38.0 °C
